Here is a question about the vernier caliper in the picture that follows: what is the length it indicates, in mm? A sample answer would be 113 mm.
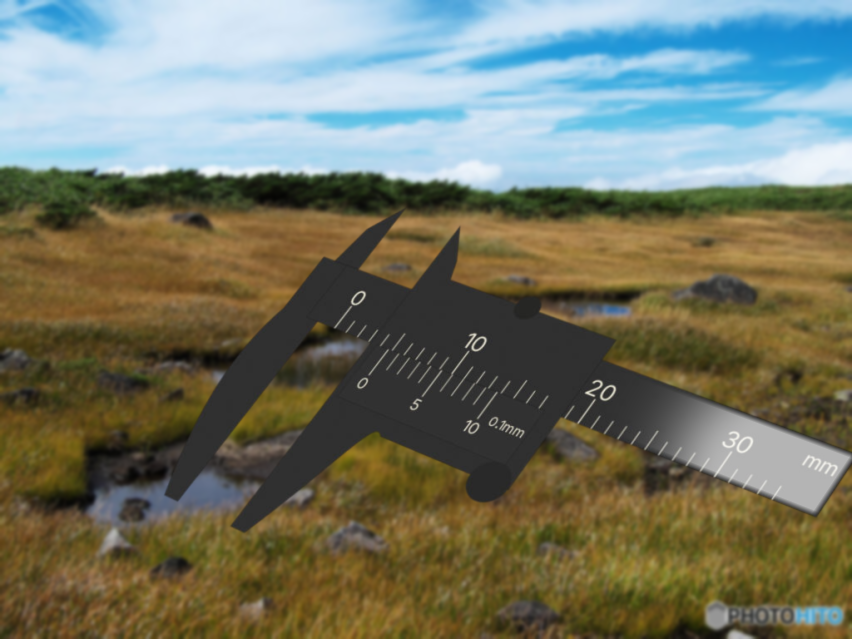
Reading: 4.7 mm
